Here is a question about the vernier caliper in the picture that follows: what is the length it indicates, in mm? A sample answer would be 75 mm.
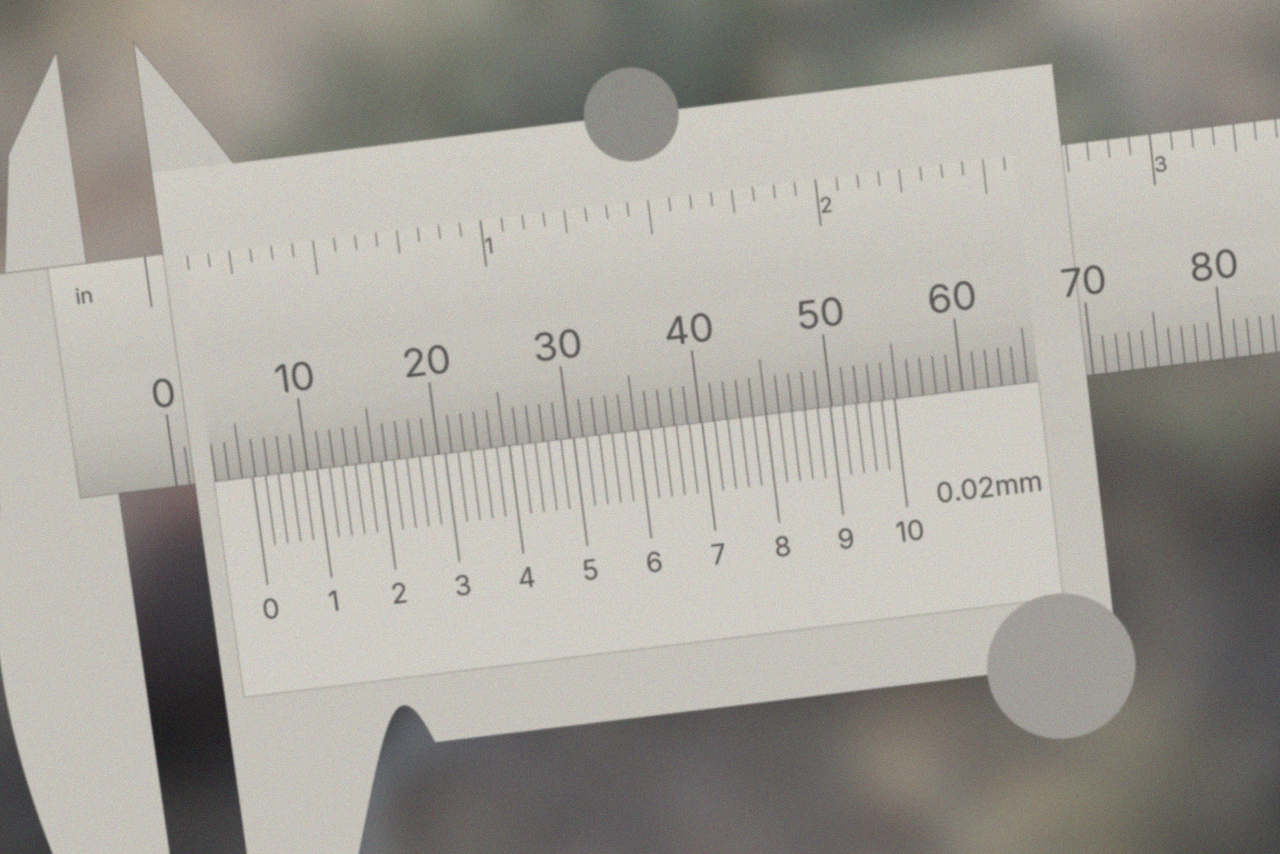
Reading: 5.8 mm
